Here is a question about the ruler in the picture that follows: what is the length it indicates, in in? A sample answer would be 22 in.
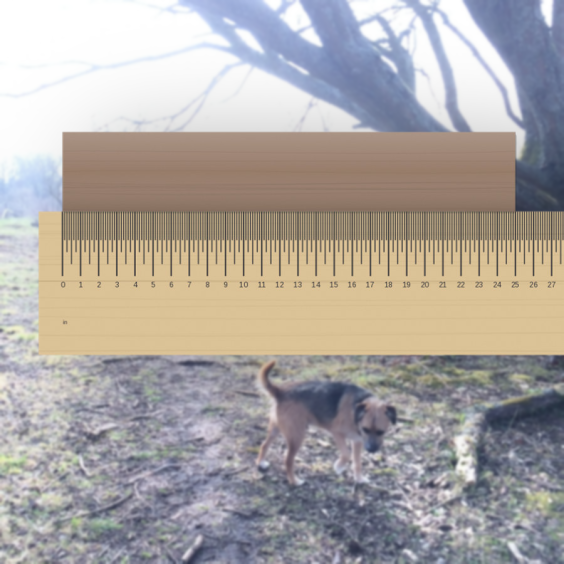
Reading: 25 in
